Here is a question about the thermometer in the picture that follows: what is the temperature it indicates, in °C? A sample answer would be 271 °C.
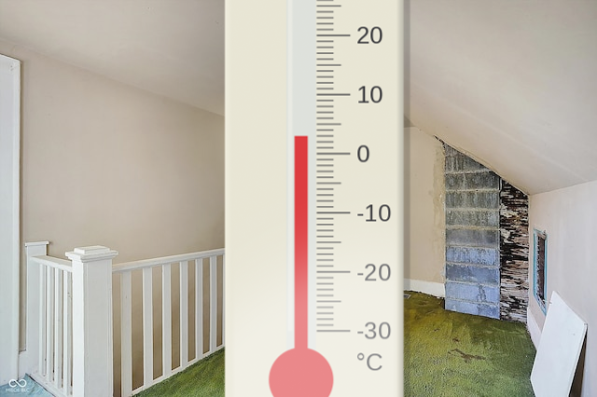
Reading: 3 °C
